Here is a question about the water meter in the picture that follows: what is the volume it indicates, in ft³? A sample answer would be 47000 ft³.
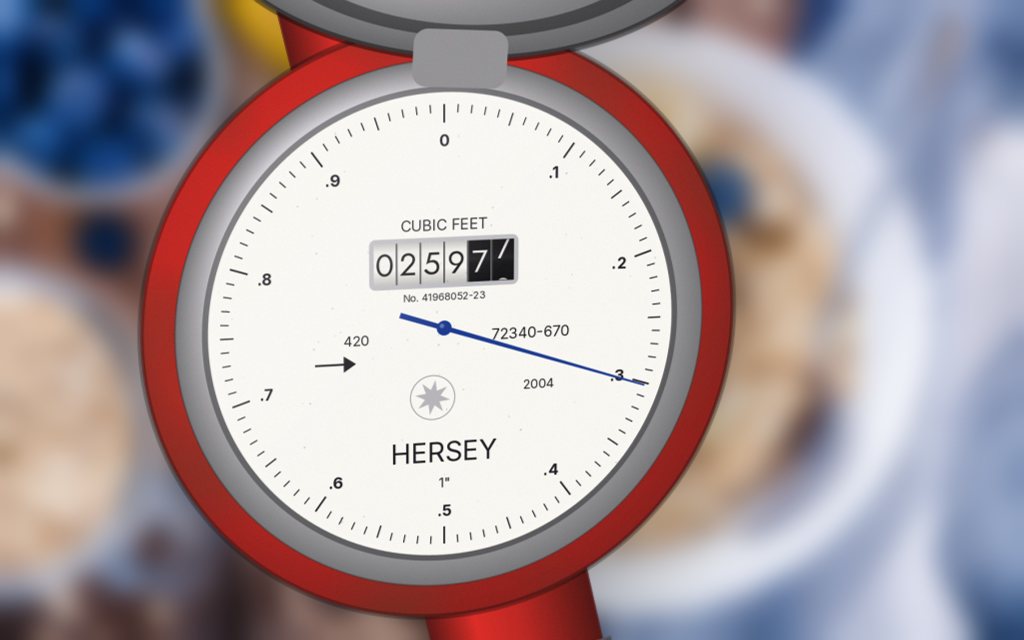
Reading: 25977.30 ft³
